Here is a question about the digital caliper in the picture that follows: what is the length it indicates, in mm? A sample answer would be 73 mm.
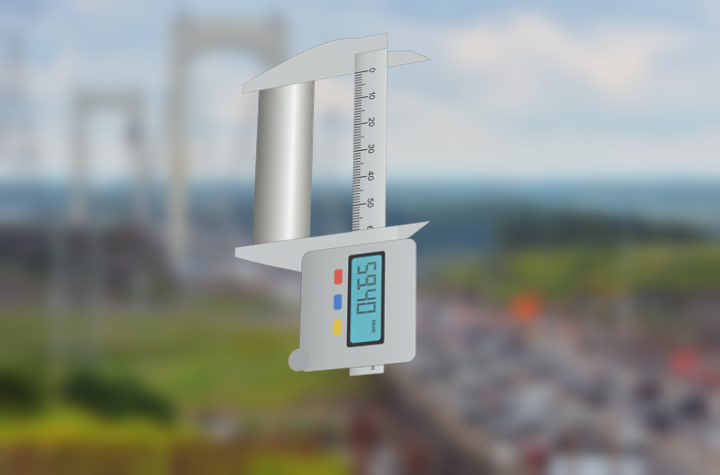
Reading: 59.40 mm
